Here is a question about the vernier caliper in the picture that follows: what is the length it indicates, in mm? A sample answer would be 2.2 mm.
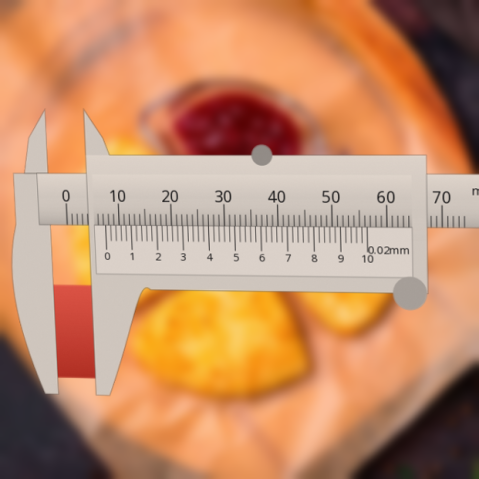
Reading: 7.4 mm
